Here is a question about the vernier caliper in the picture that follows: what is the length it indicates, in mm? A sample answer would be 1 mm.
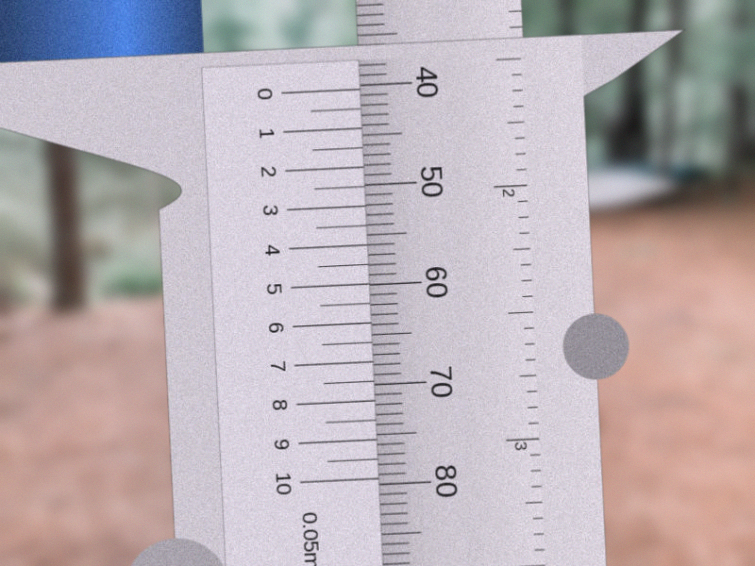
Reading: 40.4 mm
